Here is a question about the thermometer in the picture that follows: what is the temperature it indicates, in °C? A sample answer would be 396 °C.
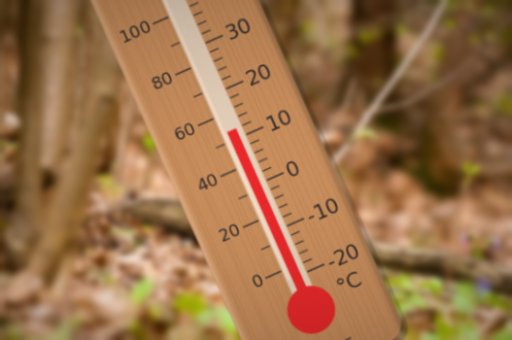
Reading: 12 °C
